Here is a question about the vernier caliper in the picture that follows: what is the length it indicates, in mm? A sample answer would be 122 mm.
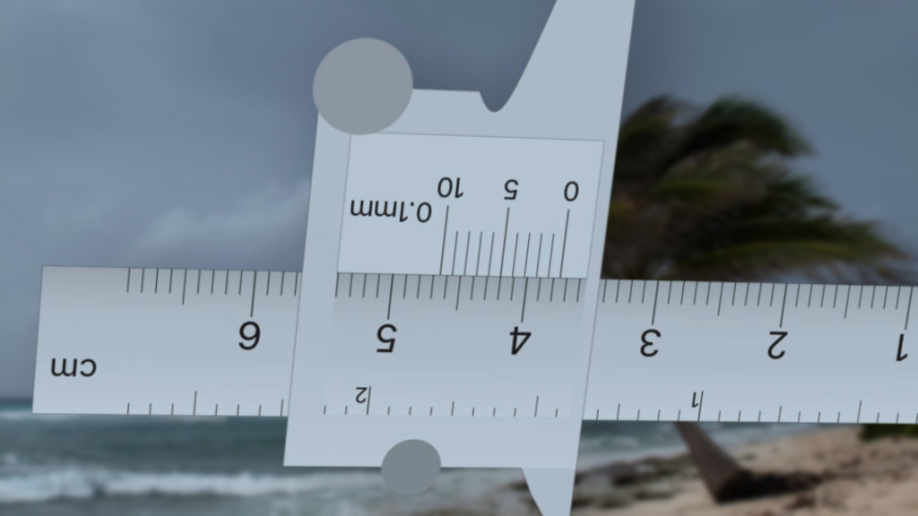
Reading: 37.5 mm
